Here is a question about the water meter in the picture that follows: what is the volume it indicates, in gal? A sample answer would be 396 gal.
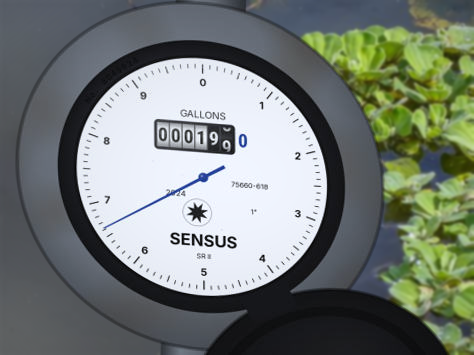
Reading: 1986.6 gal
